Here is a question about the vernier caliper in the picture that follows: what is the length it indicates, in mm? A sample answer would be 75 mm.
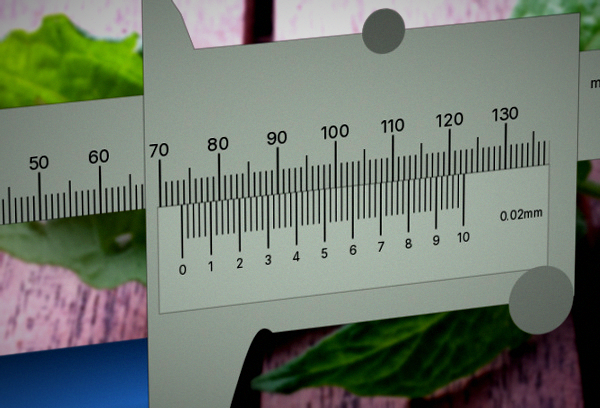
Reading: 73.6 mm
